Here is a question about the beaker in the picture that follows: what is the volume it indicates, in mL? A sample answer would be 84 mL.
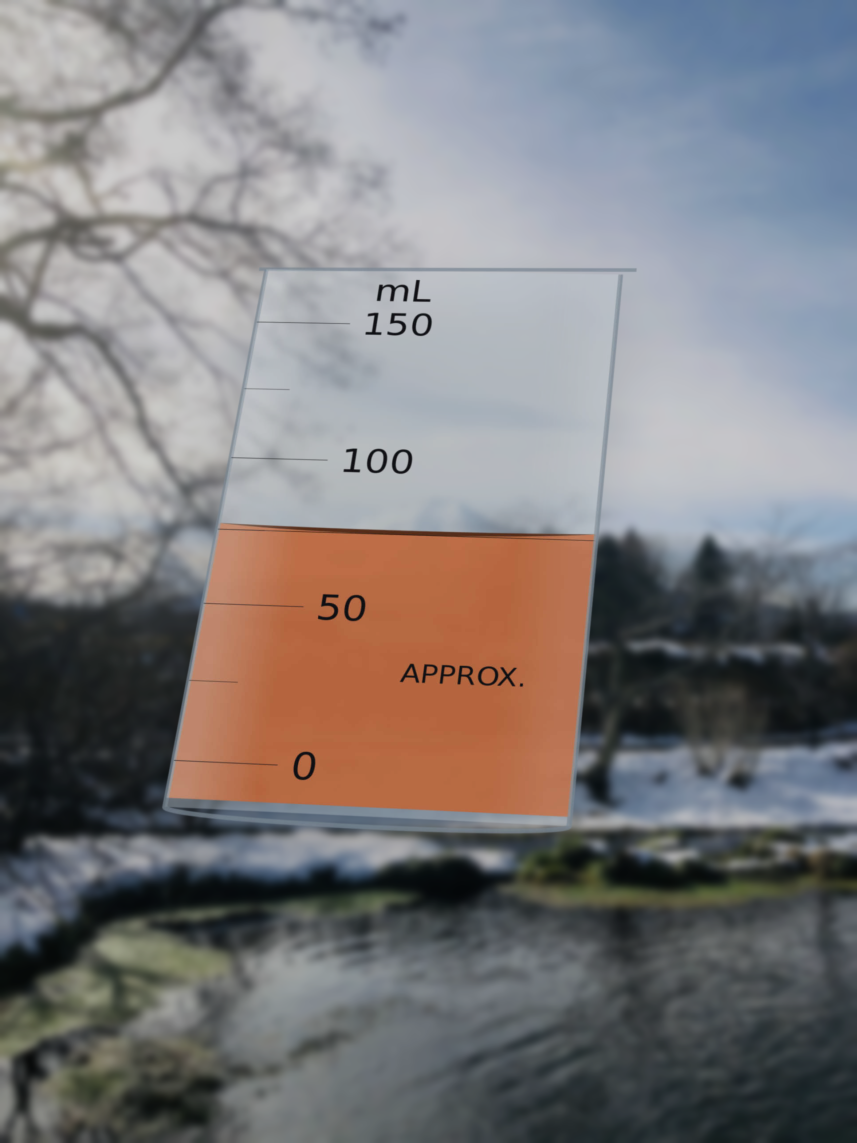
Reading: 75 mL
